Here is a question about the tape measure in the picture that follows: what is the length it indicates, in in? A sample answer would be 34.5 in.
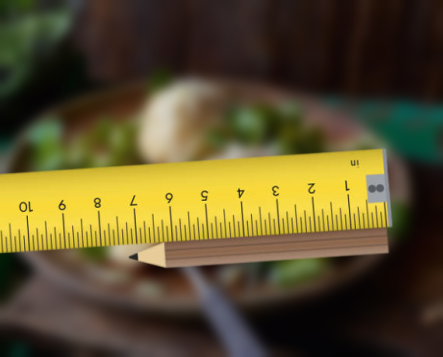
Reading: 7.25 in
